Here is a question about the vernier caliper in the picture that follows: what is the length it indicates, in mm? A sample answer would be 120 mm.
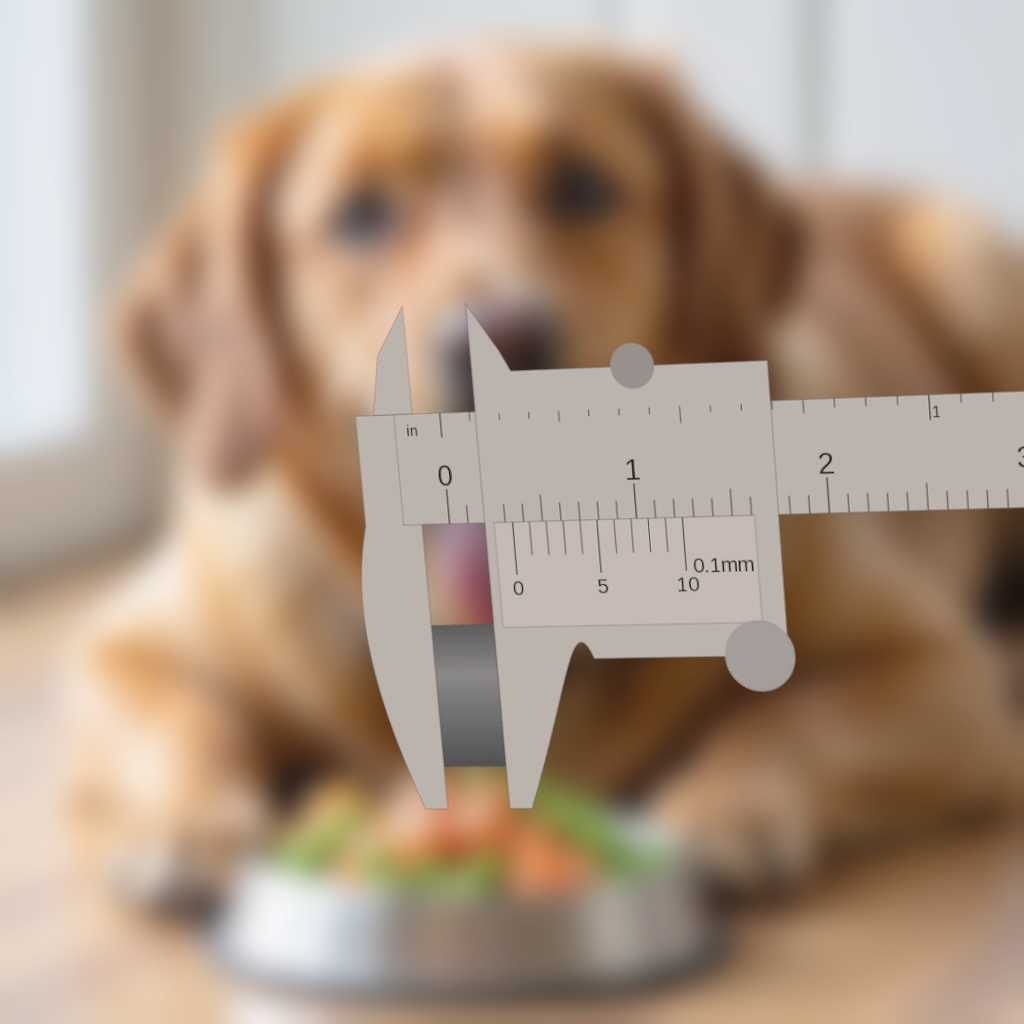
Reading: 3.4 mm
